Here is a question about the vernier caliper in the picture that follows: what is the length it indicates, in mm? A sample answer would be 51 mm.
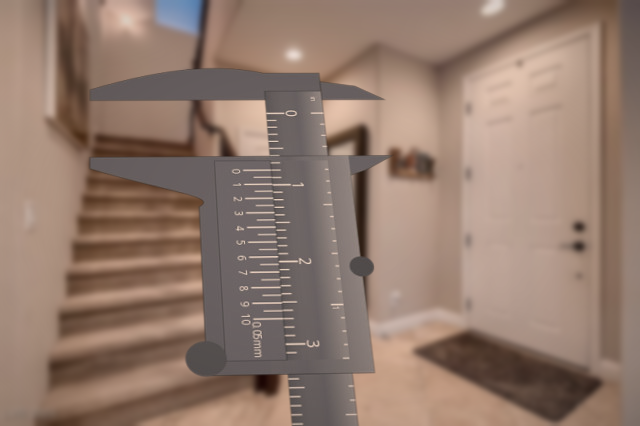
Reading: 8.0 mm
